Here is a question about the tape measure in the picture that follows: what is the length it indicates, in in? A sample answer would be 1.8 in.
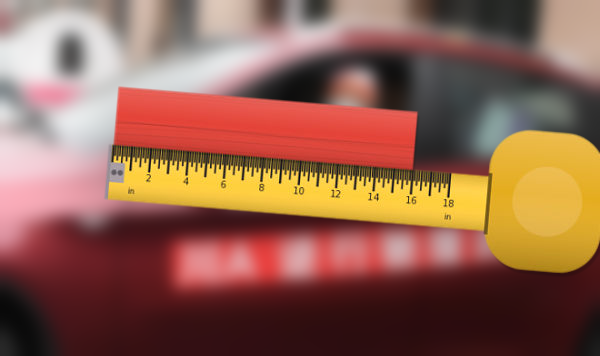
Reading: 16 in
